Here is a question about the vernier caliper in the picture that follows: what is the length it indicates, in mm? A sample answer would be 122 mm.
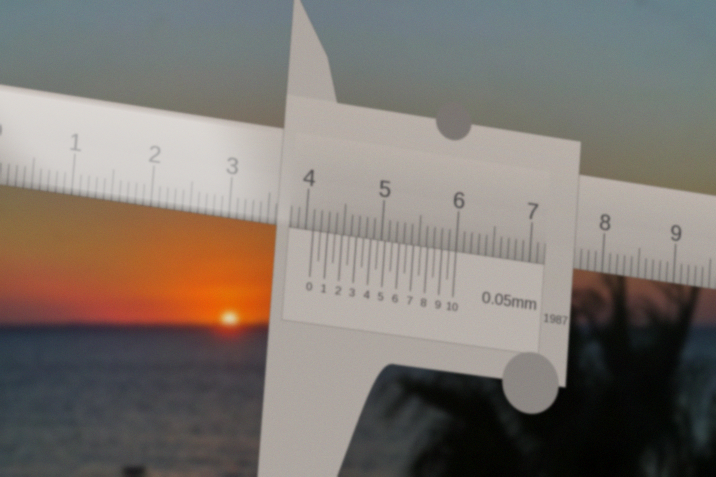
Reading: 41.0 mm
